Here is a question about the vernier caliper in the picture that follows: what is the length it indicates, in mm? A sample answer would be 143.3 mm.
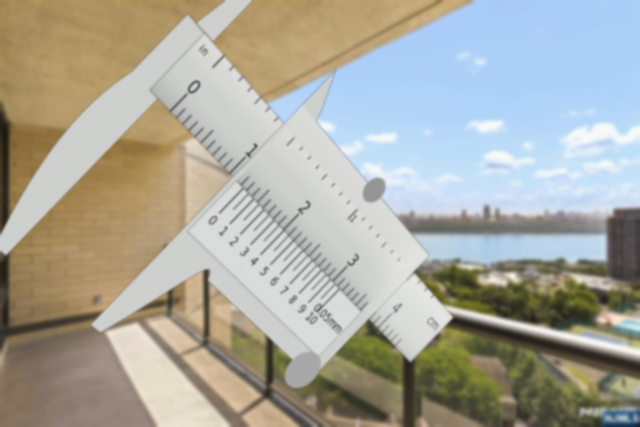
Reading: 12.5 mm
